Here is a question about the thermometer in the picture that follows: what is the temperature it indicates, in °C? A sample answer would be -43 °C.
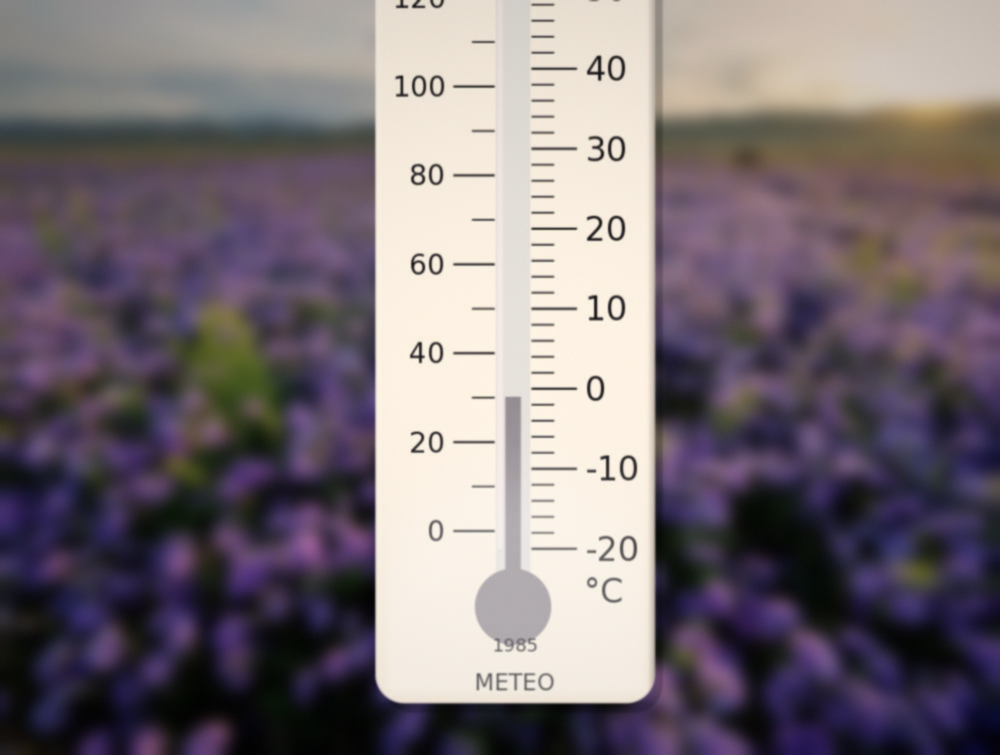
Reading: -1 °C
